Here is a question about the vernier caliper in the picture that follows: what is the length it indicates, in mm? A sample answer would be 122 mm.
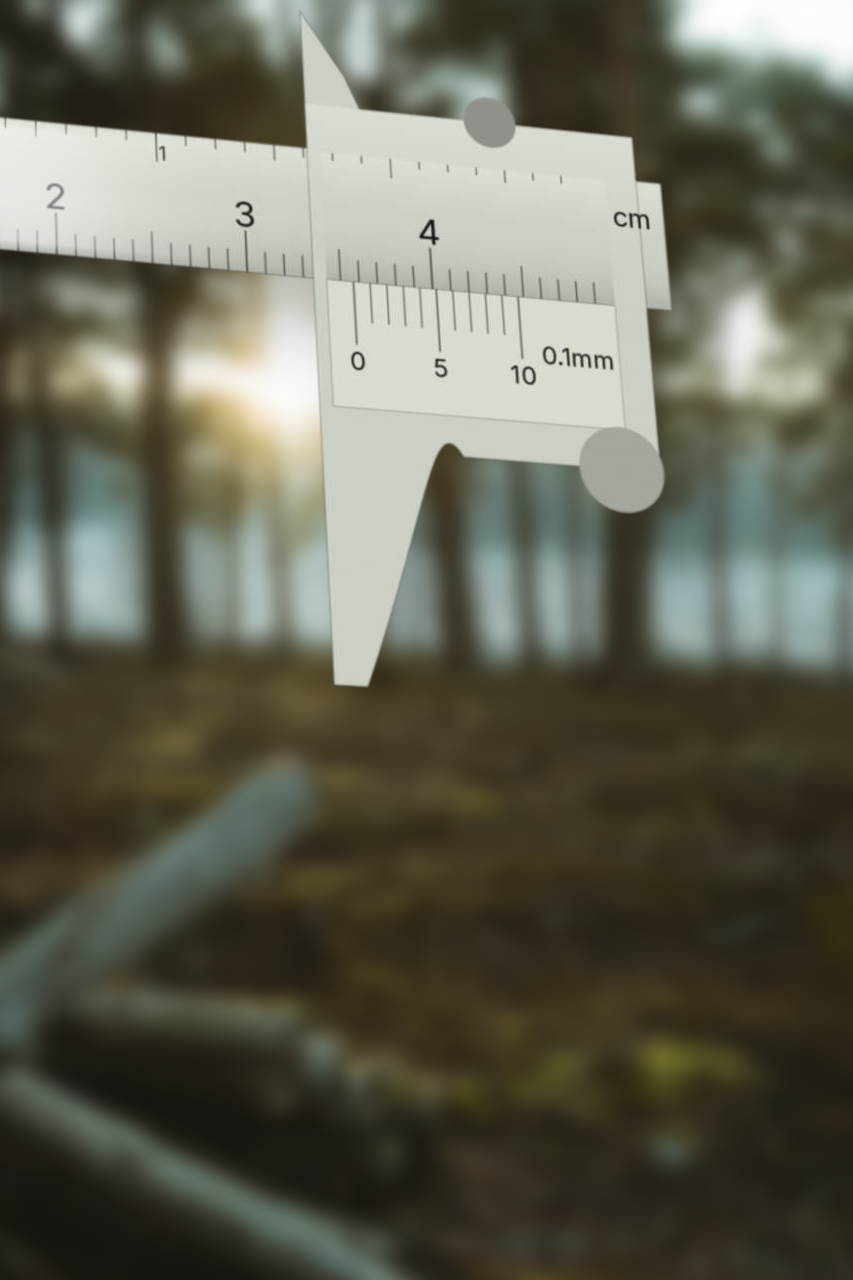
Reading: 35.7 mm
